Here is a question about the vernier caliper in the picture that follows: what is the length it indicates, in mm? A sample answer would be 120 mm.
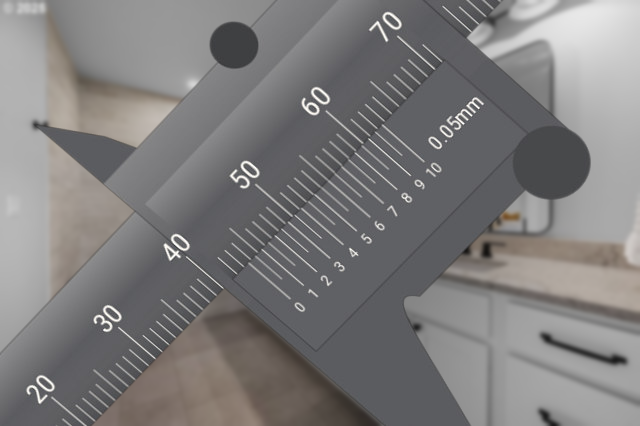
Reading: 43.6 mm
